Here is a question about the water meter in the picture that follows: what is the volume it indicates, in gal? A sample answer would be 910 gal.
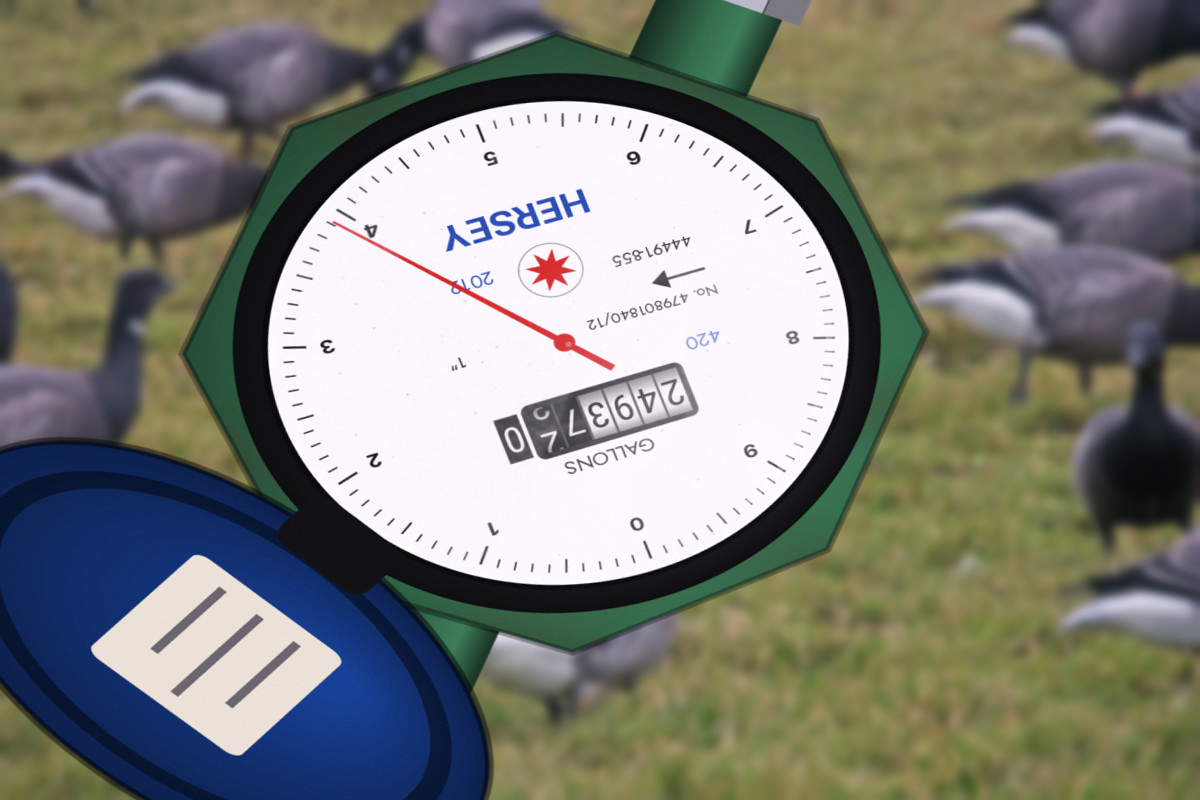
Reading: 2493723.9 gal
